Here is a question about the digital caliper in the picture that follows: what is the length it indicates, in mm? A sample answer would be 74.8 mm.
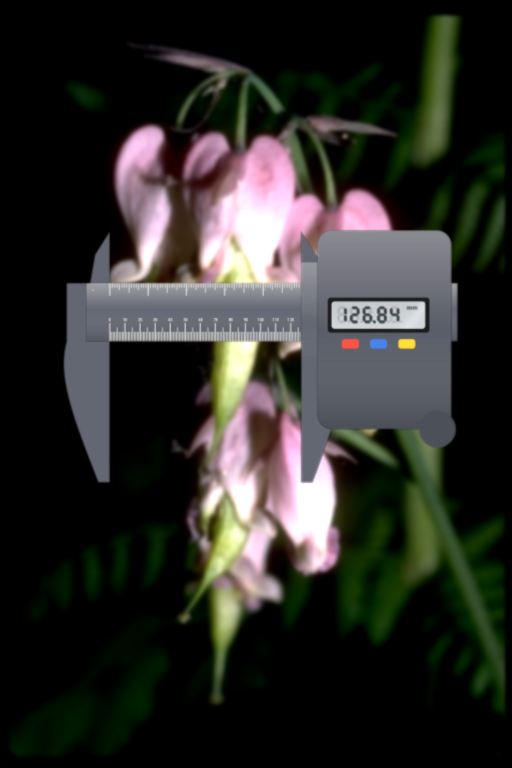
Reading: 126.84 mm
